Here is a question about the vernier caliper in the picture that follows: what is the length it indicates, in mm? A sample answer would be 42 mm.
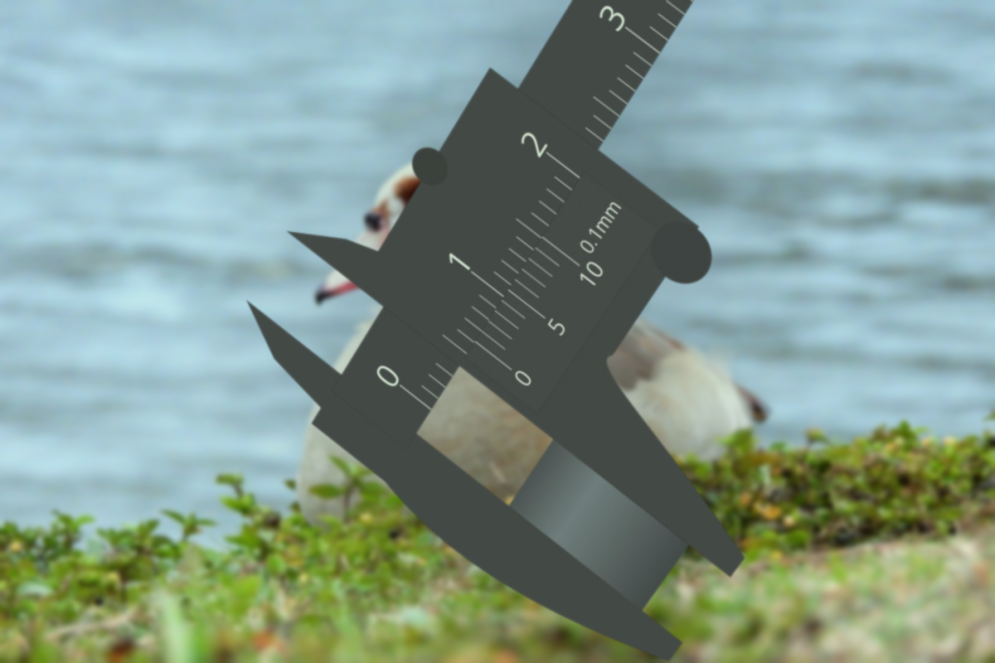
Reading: 6.1 mm
